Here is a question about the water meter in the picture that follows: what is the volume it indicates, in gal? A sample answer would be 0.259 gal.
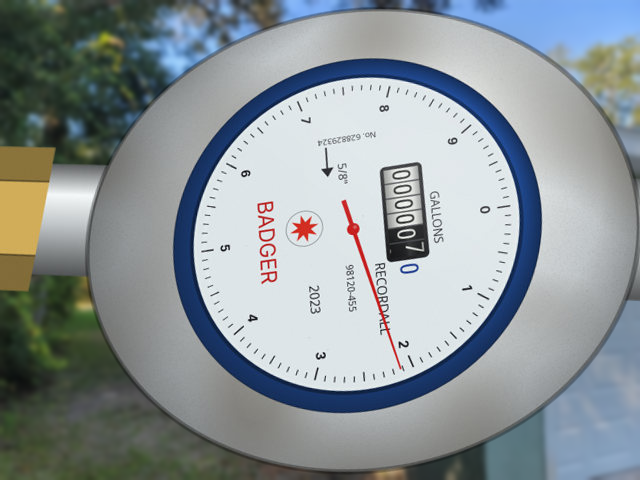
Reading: 72.1 gal
